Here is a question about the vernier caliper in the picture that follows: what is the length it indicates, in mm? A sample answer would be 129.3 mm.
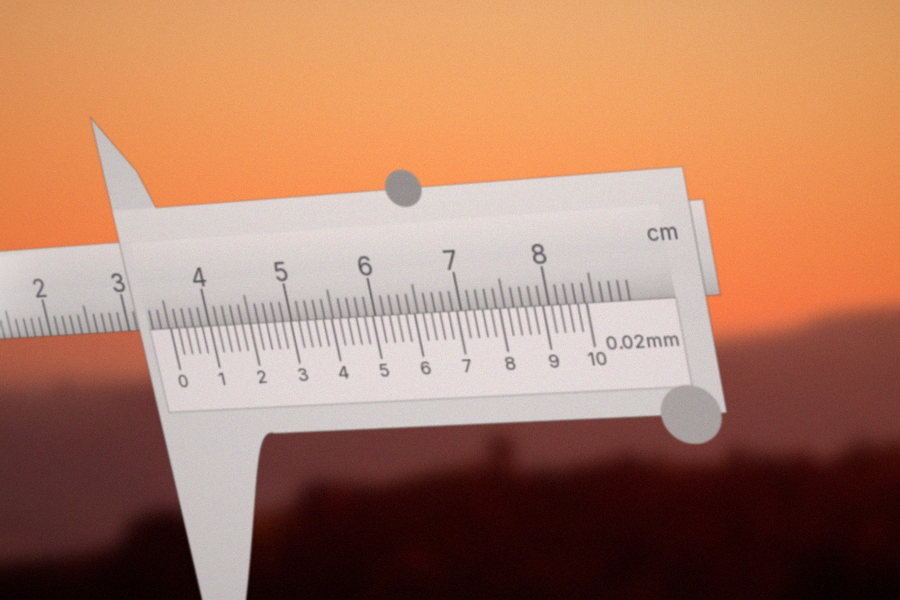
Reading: 35.2 mm
